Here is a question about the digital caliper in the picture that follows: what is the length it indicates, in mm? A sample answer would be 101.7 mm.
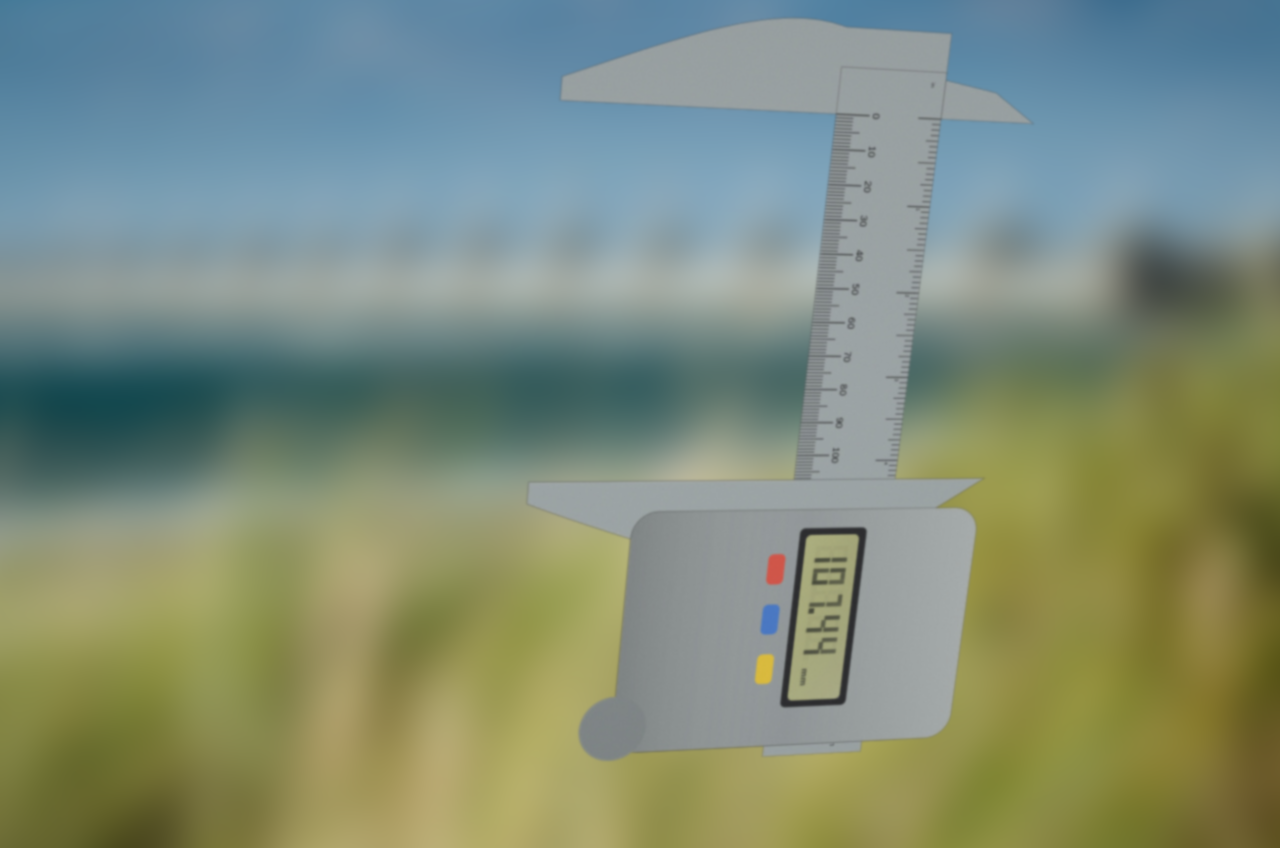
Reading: 107.44 mm
